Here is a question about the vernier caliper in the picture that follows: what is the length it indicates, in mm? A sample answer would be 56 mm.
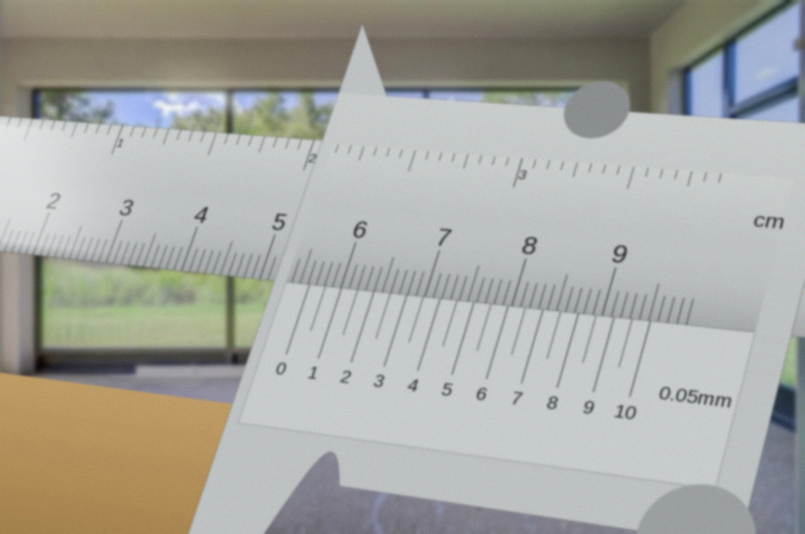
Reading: 56.2 mm
